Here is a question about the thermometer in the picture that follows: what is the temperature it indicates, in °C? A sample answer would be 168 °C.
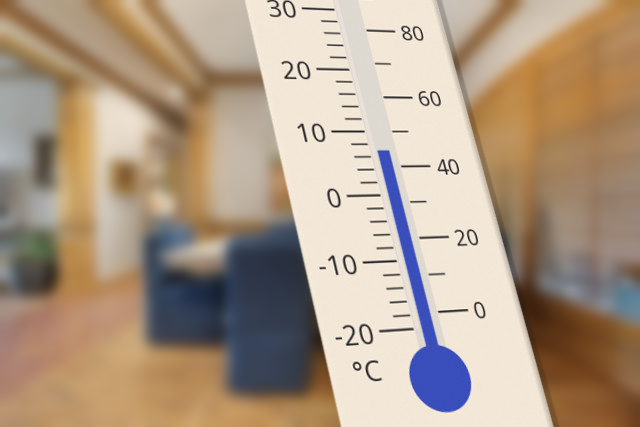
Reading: 7 °C
